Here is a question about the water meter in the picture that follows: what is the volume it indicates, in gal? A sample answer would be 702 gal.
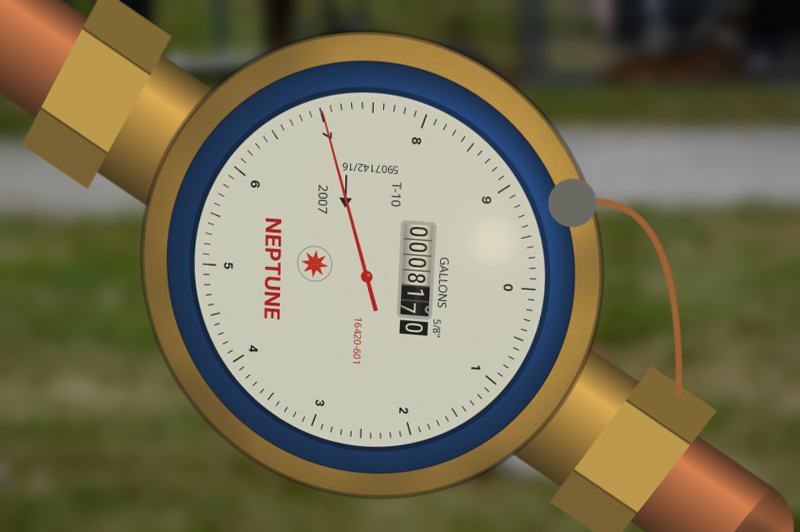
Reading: 8167.0 gal
